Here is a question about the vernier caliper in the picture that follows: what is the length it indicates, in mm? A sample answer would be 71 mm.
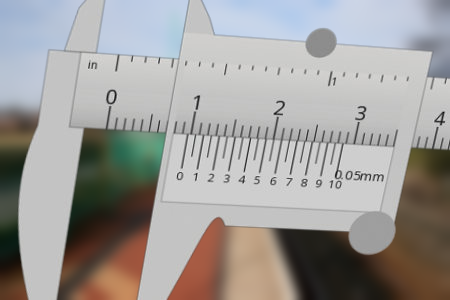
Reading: 9.6 mm
